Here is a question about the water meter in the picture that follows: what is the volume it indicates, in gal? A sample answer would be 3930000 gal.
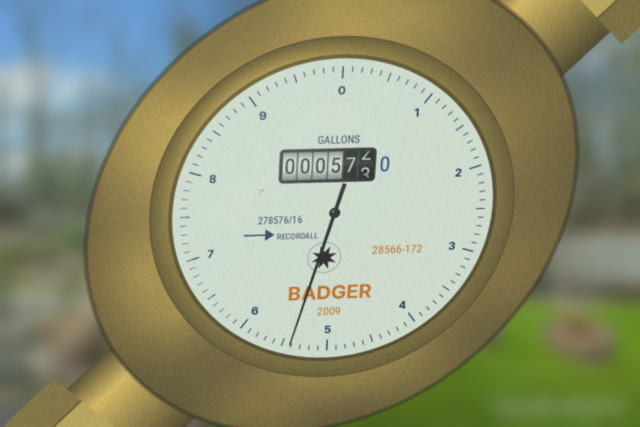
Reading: 5725.4 gal
